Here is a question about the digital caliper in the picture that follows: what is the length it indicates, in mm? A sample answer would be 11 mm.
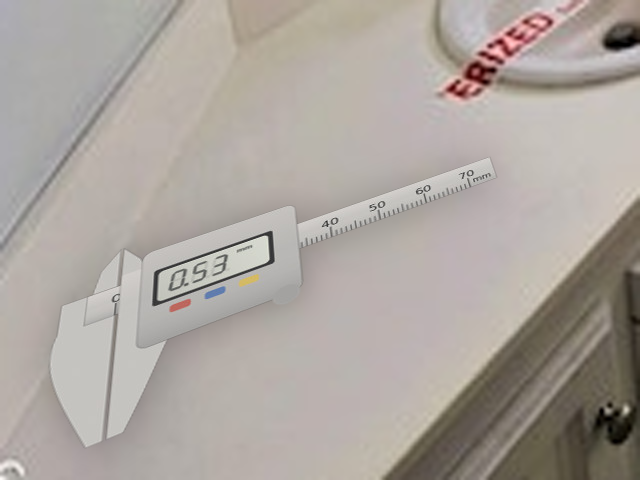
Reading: 0.53 mm
